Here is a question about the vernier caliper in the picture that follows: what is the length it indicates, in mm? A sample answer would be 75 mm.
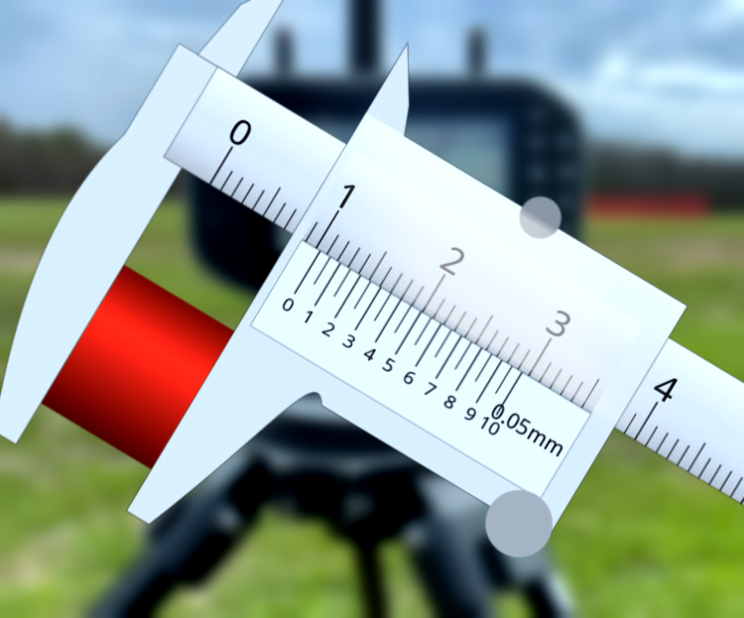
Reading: 10.4 mm
